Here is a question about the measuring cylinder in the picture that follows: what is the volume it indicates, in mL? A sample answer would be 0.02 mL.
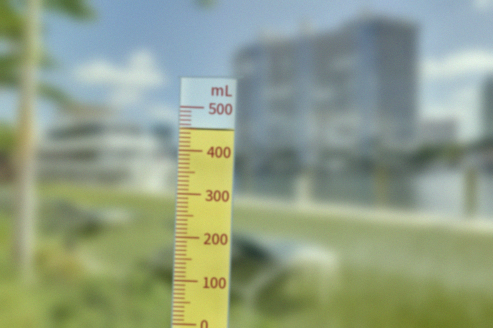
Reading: 450 mL
